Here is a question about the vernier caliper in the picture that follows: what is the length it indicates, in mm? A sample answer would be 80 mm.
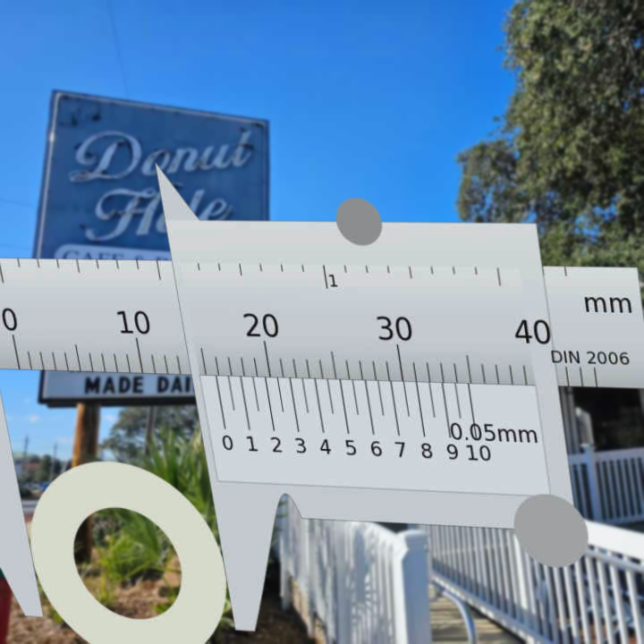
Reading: 15.8 mm
